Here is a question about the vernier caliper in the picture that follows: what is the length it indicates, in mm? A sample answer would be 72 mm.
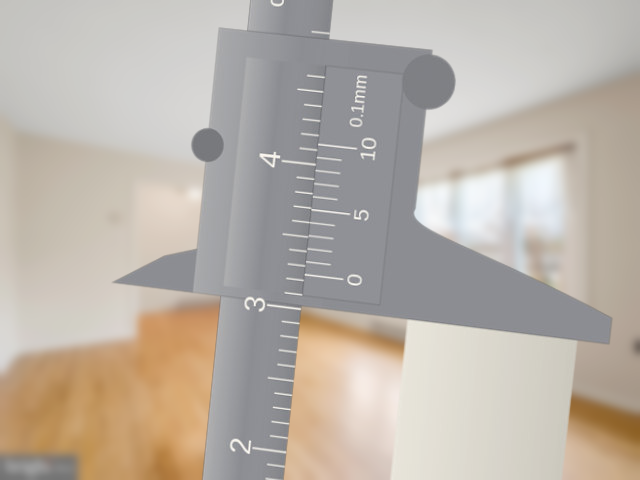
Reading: 32.4 mm
